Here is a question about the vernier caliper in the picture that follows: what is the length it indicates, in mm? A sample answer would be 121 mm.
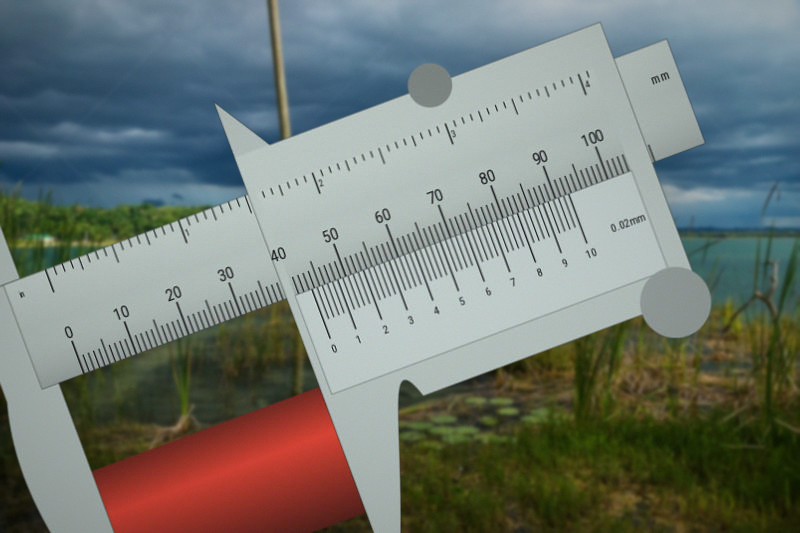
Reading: 43.5 mm
